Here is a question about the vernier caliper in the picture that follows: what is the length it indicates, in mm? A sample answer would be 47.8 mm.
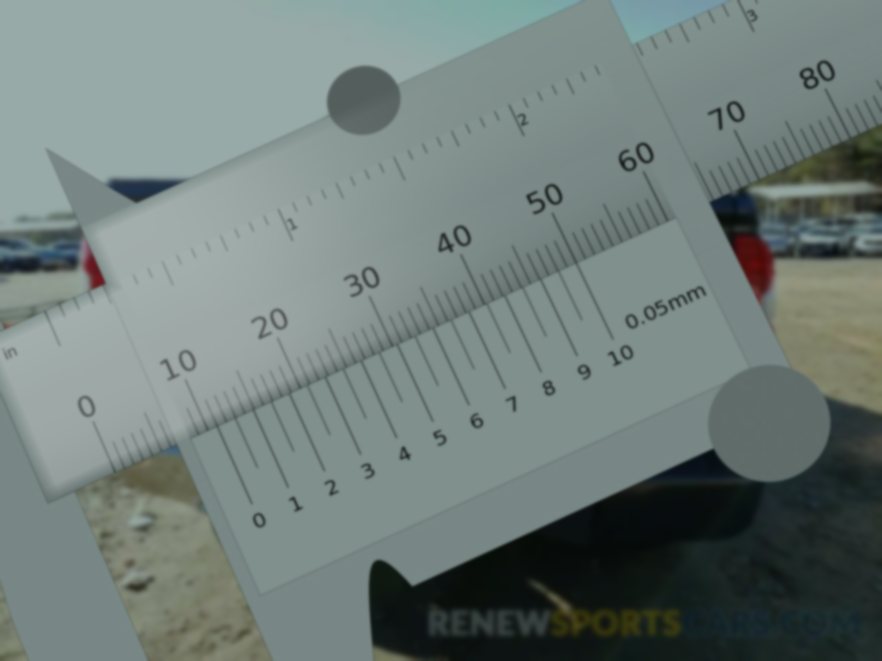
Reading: 11.0 mm
